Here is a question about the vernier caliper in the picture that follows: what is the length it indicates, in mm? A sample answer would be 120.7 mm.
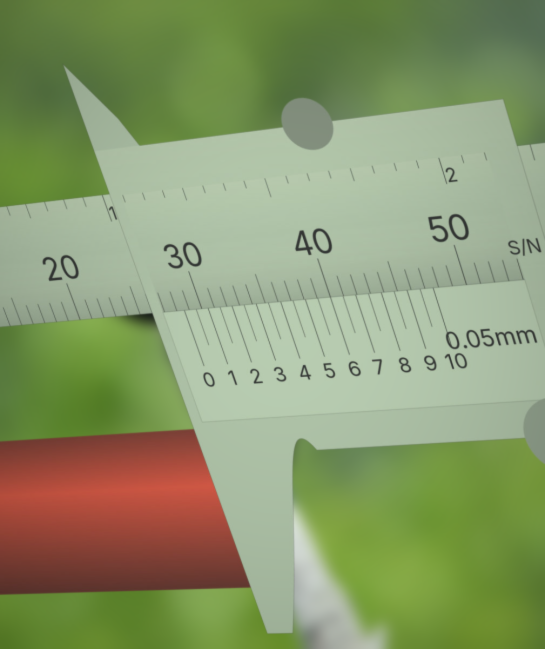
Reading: 28.6 mm
